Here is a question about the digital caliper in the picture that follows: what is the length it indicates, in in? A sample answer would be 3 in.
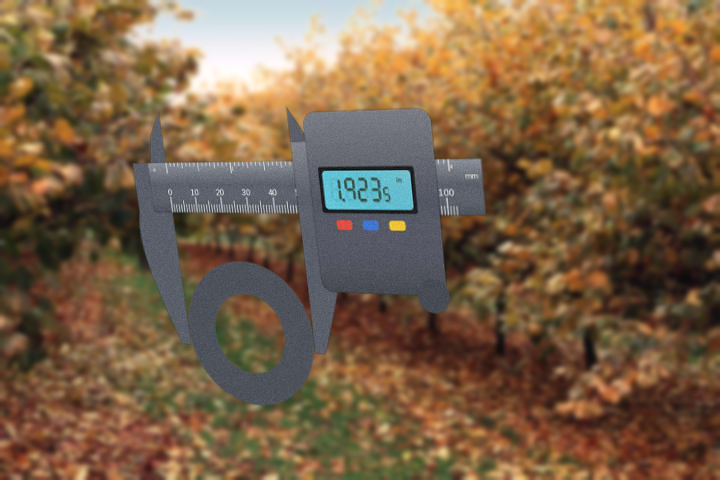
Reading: 1.9235 in
